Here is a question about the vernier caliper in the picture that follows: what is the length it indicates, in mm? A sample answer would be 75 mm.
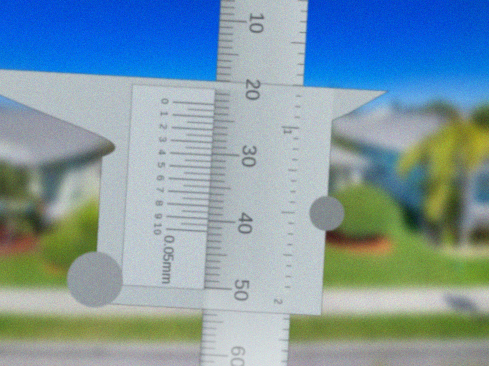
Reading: 22.6 mm
